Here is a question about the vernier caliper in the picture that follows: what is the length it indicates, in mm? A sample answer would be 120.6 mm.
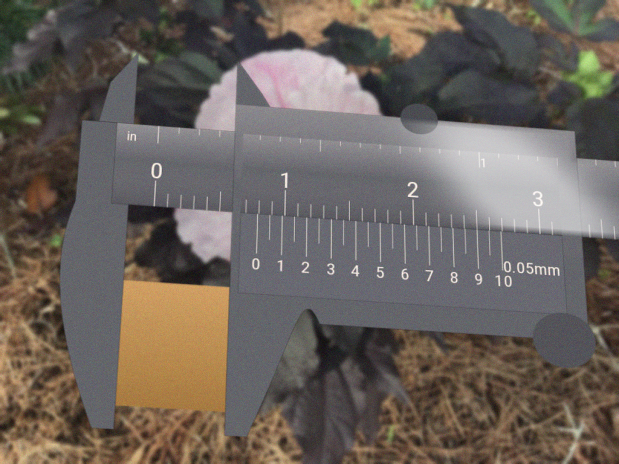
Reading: 7.9 mm
